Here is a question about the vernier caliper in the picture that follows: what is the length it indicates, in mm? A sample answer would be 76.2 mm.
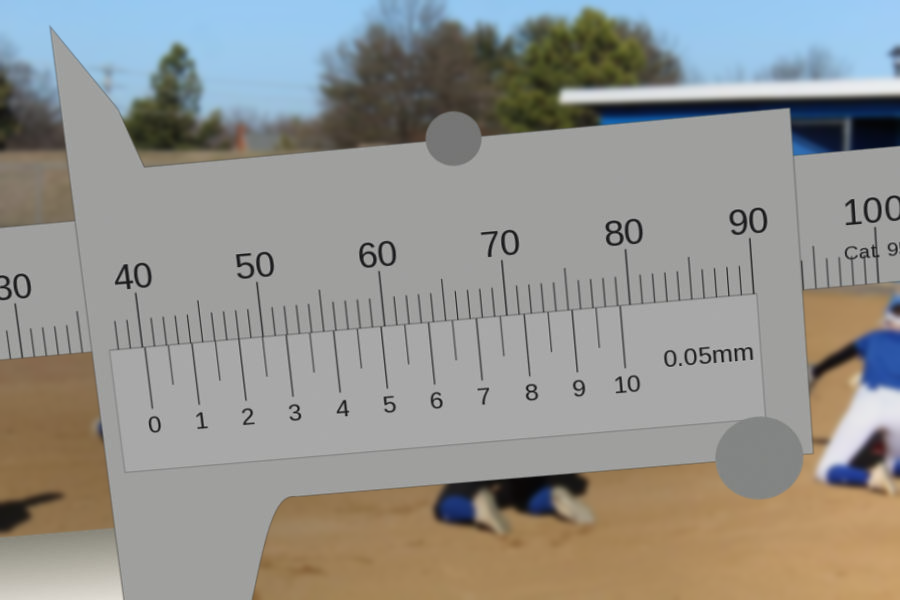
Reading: 40.2 mm
